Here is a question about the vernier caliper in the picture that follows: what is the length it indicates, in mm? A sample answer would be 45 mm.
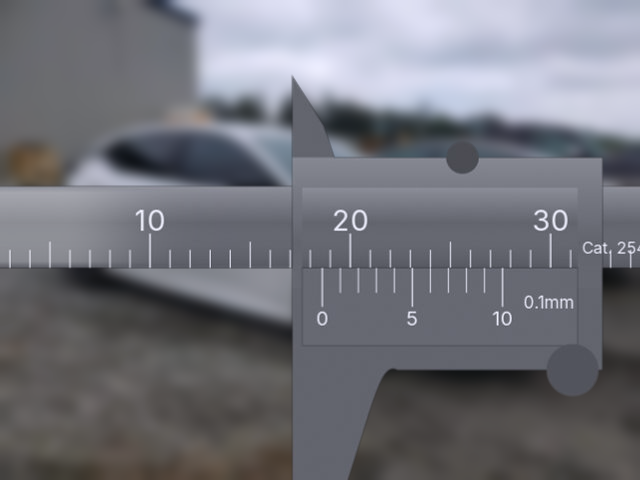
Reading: 18.6 mm
